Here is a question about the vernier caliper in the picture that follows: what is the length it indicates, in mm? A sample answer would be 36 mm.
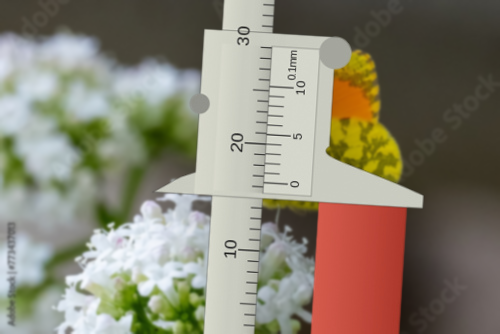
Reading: 16.4 mm
